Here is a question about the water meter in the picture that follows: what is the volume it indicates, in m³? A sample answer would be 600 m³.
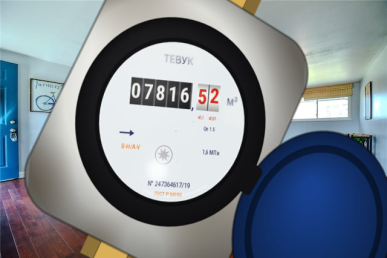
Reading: 7816.52 m³
